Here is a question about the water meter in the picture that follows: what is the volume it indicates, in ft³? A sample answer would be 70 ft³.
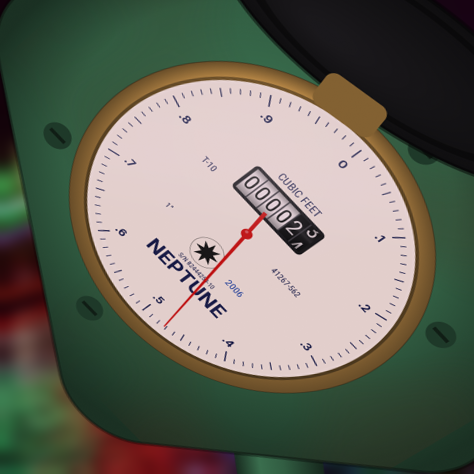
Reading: 23.47 ft³
